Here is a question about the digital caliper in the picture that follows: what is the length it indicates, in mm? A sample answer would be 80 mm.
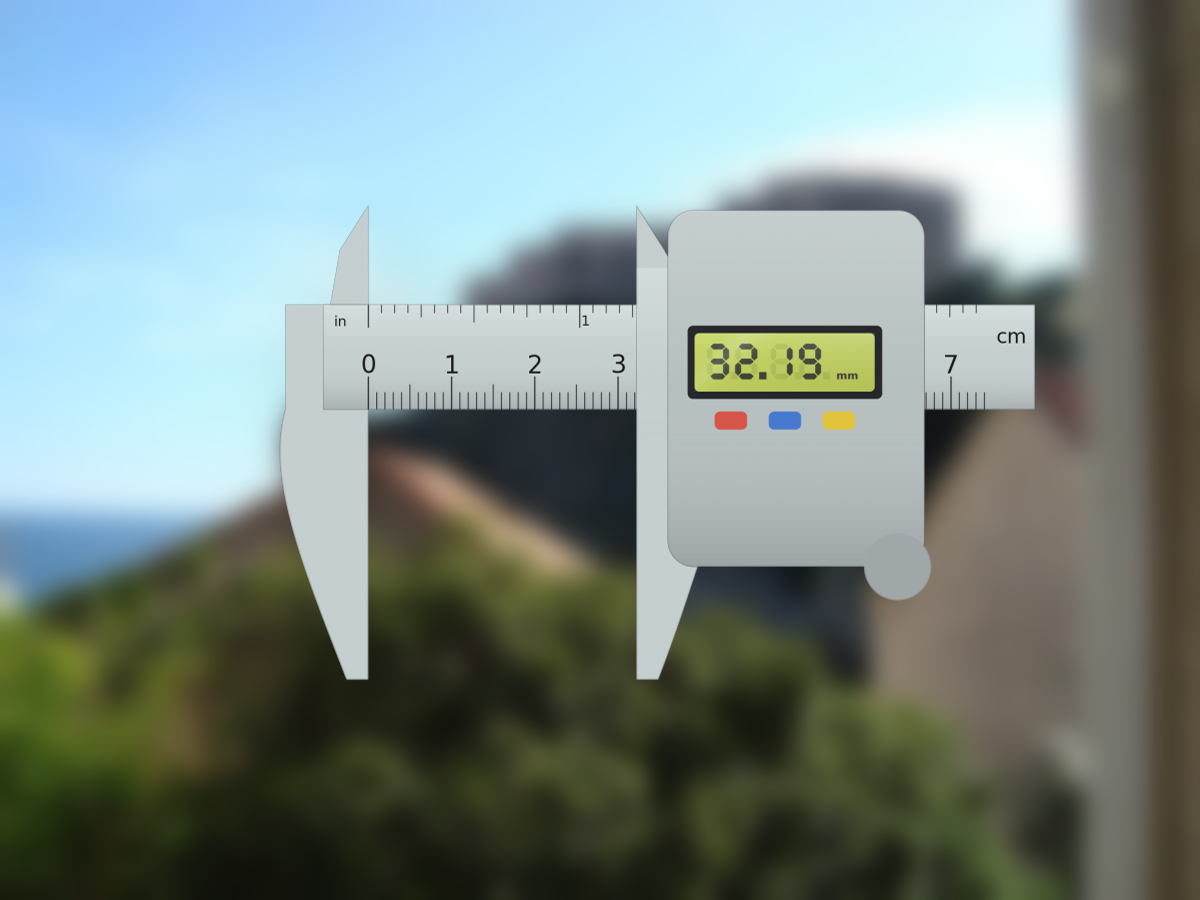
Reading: 32.19 mm
